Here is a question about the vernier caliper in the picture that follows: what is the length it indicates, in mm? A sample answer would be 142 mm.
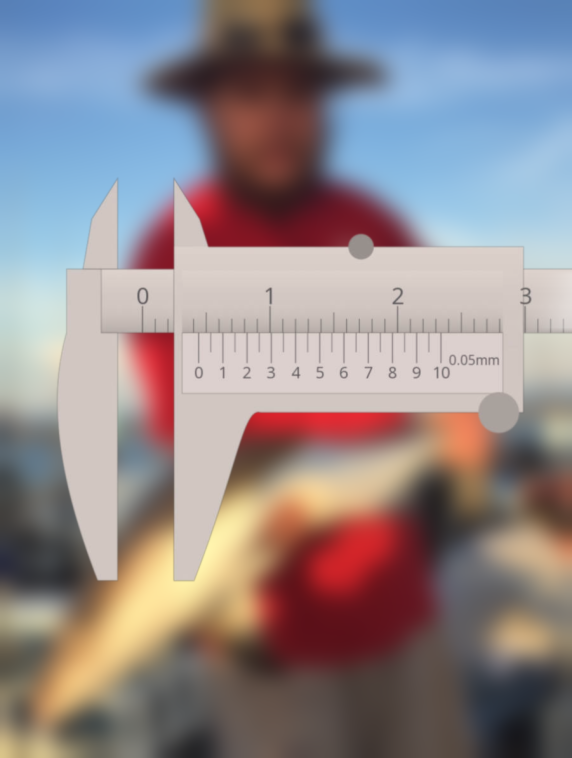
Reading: 4.4 mm
